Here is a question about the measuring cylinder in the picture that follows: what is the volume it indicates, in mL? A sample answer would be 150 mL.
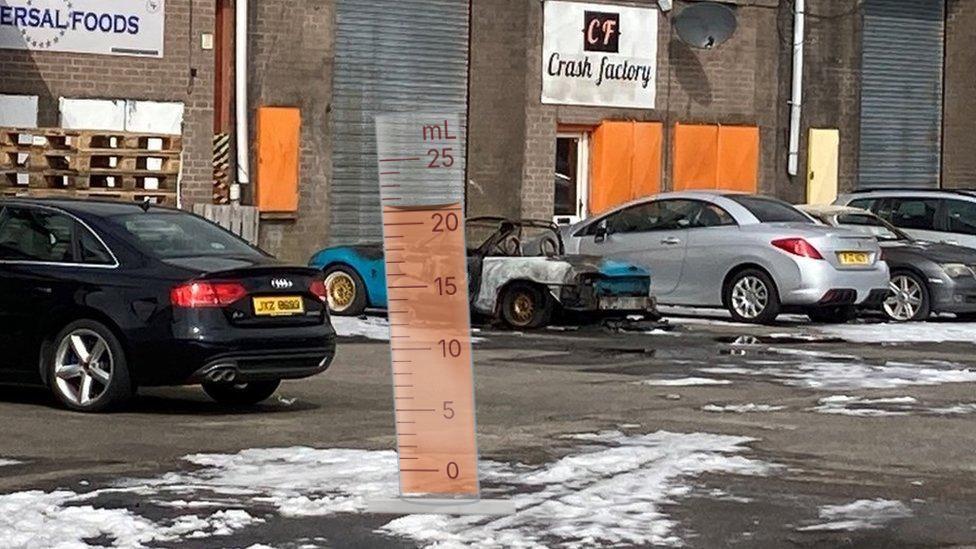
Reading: 21 mL
